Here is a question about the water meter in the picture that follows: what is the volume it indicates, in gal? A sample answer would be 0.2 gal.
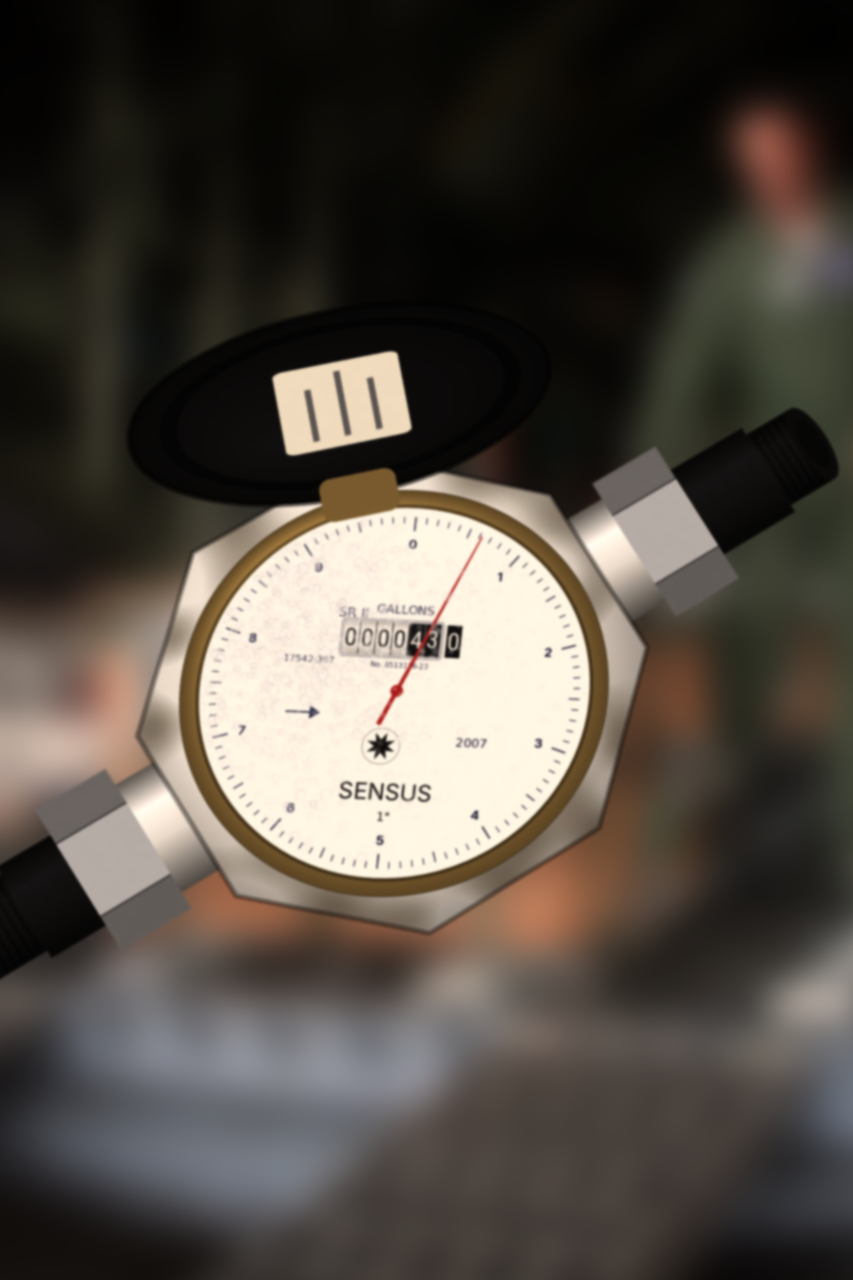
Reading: 430.6 gal
